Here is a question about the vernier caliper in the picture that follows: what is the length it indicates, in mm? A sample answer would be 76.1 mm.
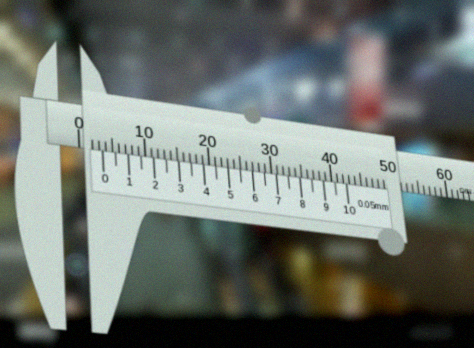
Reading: 3.5 mm
